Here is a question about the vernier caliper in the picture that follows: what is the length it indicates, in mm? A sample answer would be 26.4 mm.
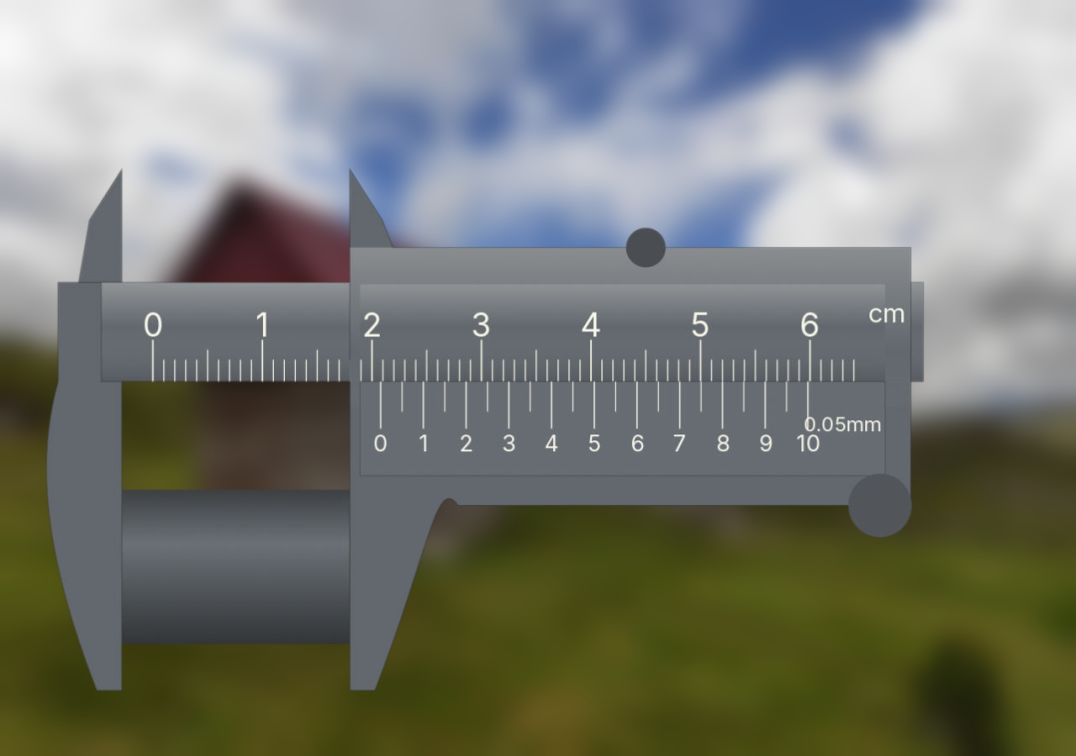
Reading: 20.8 mm
